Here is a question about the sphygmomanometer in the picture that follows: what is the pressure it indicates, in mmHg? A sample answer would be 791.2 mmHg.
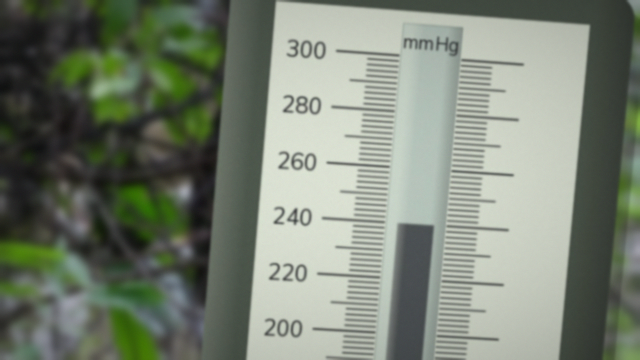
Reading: 240 mmHg
